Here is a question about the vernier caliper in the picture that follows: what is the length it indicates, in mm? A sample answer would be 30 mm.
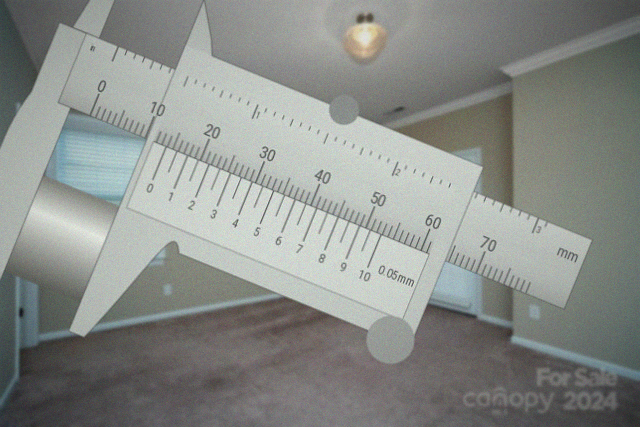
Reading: 13.8 mm
